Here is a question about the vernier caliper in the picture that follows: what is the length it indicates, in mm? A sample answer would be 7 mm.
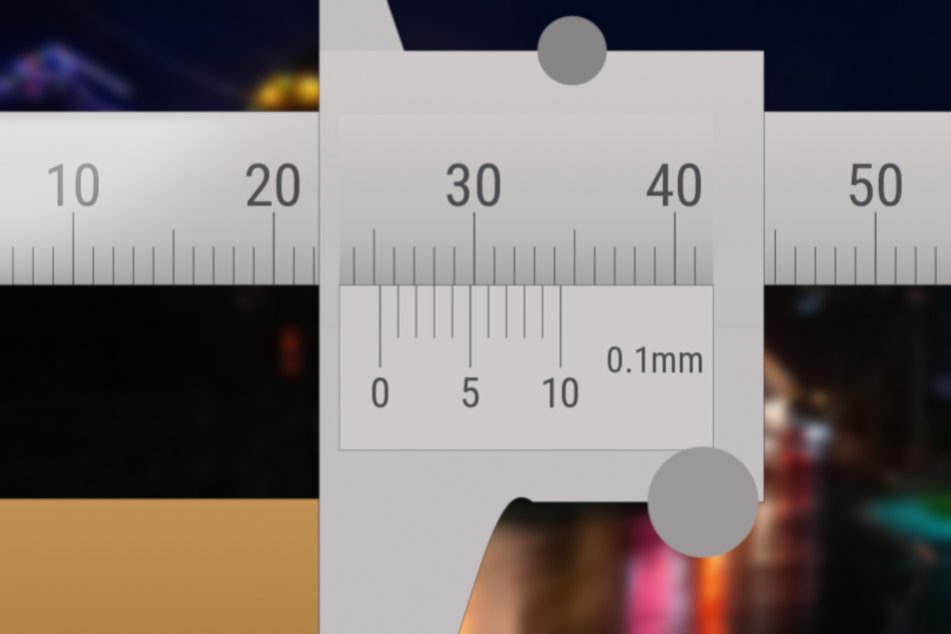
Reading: 25.3 mm
